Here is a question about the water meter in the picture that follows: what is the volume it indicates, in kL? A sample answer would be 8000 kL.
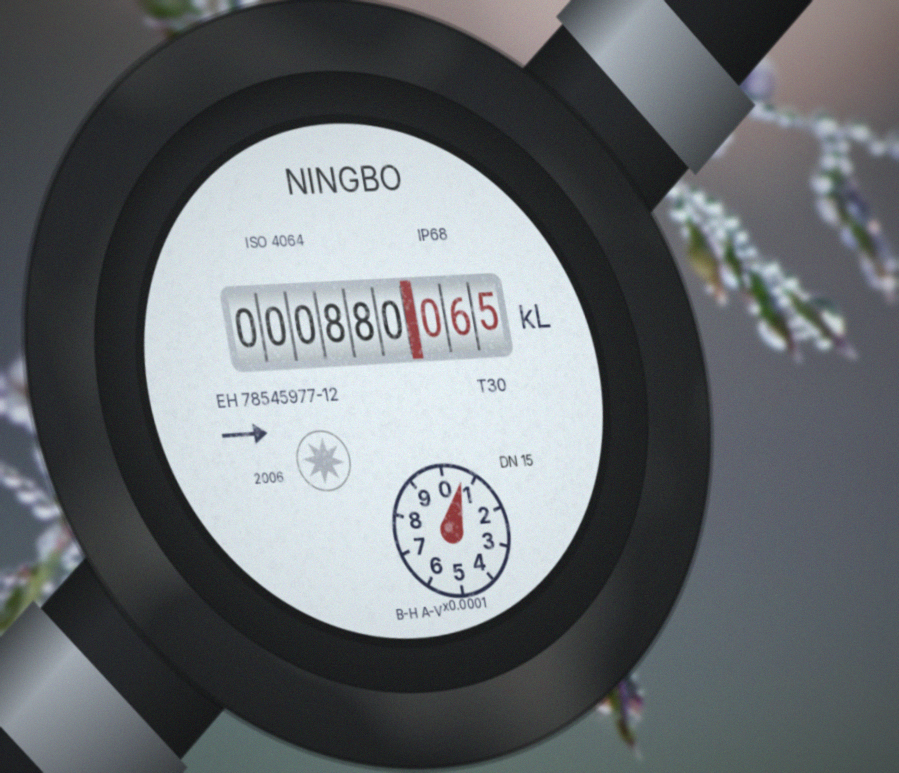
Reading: 880.0650 kL
